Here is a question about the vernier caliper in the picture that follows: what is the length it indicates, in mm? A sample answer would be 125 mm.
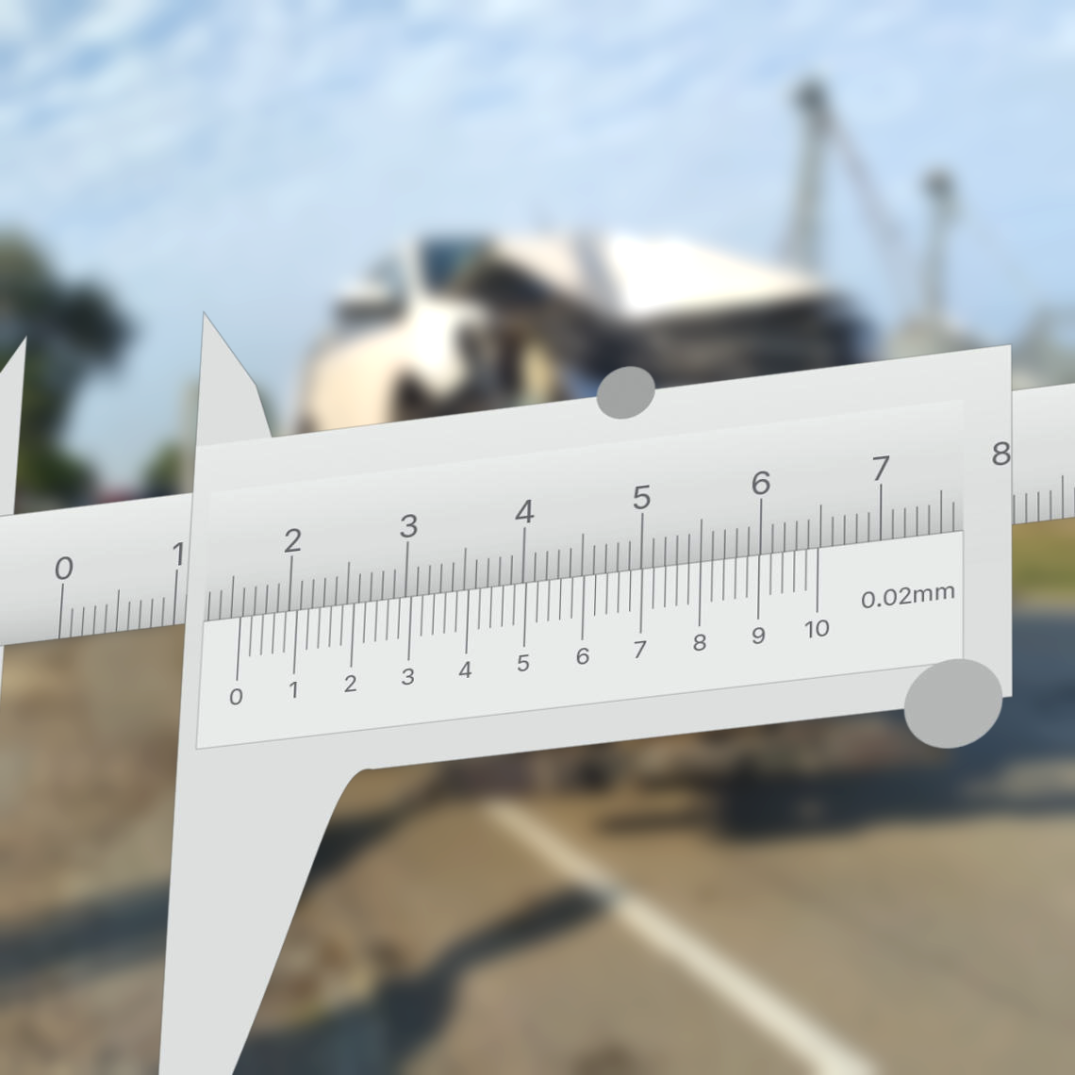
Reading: 15.8 mm
